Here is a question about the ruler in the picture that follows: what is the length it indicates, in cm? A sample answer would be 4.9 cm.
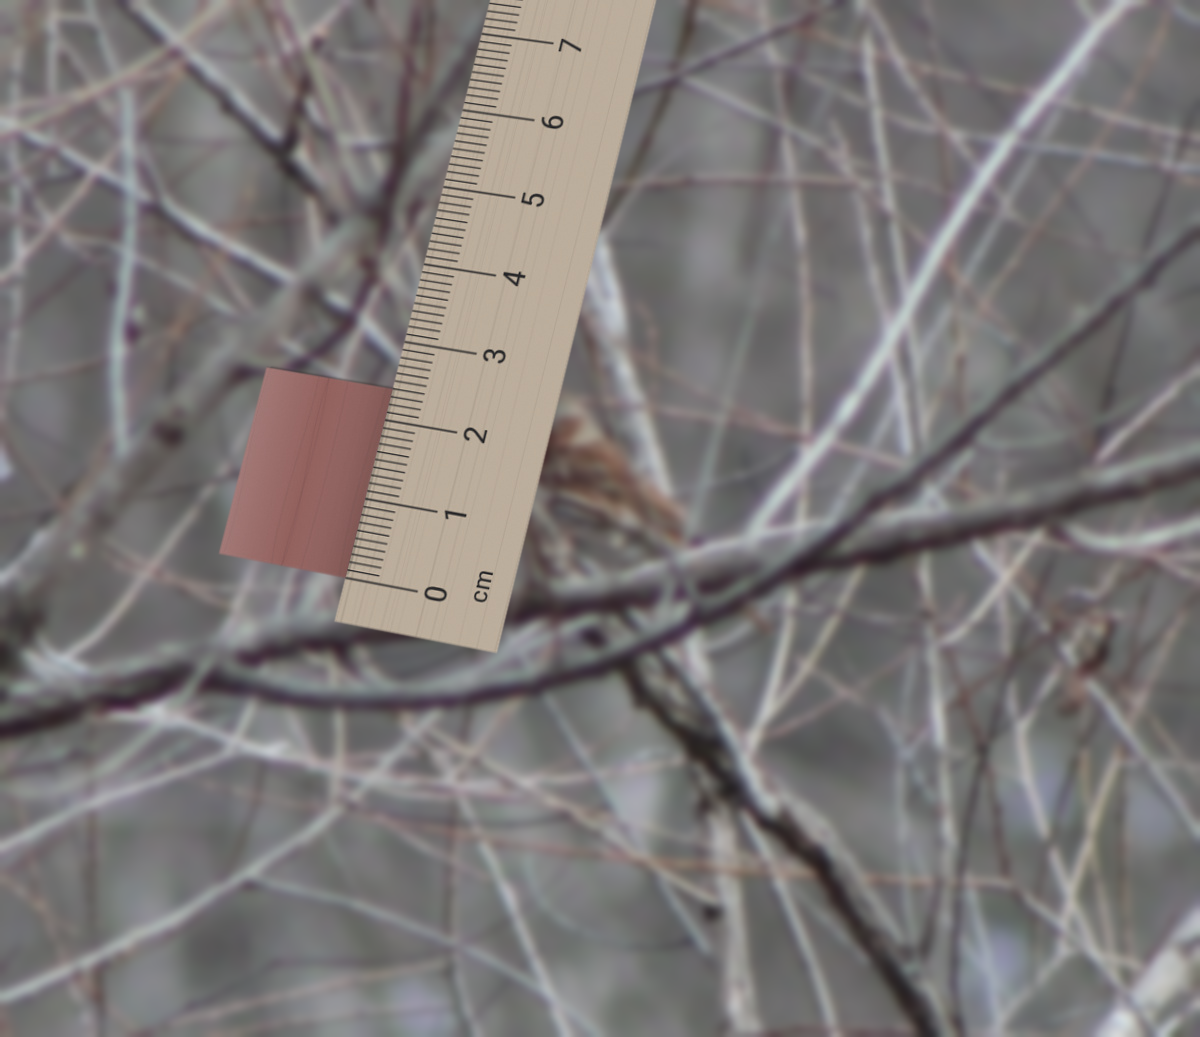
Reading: 2.4 cm
